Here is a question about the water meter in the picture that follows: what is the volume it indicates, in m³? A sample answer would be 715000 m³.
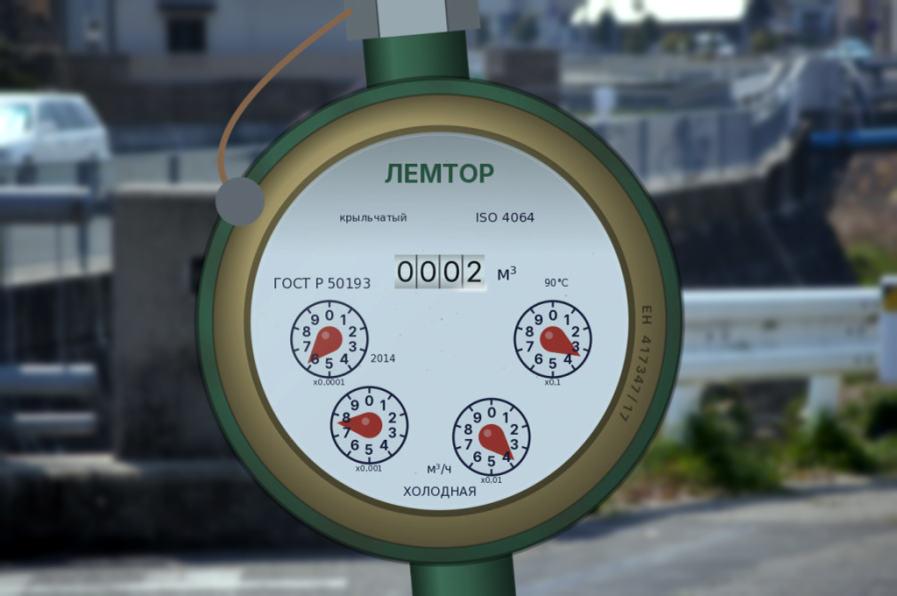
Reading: 2.3376 m³
